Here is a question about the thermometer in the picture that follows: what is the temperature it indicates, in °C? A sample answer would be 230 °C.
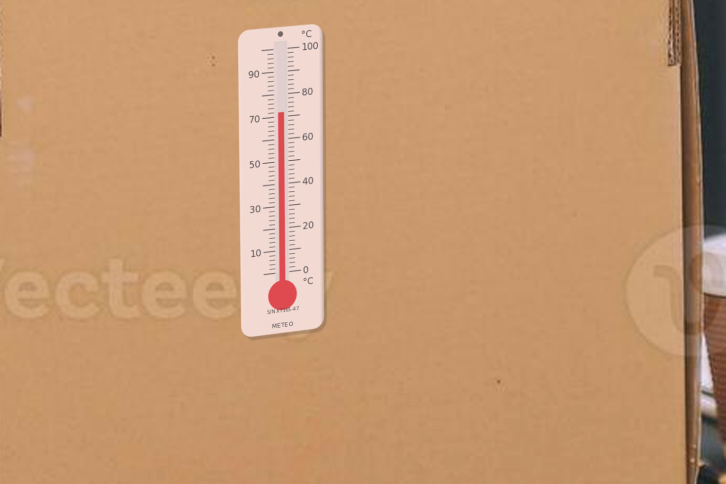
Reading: 72 °C
